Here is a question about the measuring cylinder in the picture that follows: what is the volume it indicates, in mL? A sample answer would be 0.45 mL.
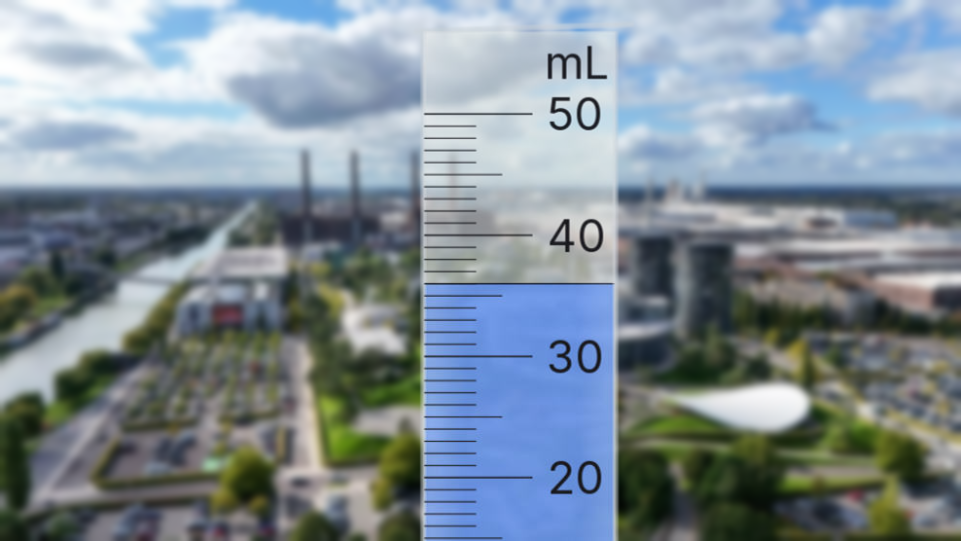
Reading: 36 mL
